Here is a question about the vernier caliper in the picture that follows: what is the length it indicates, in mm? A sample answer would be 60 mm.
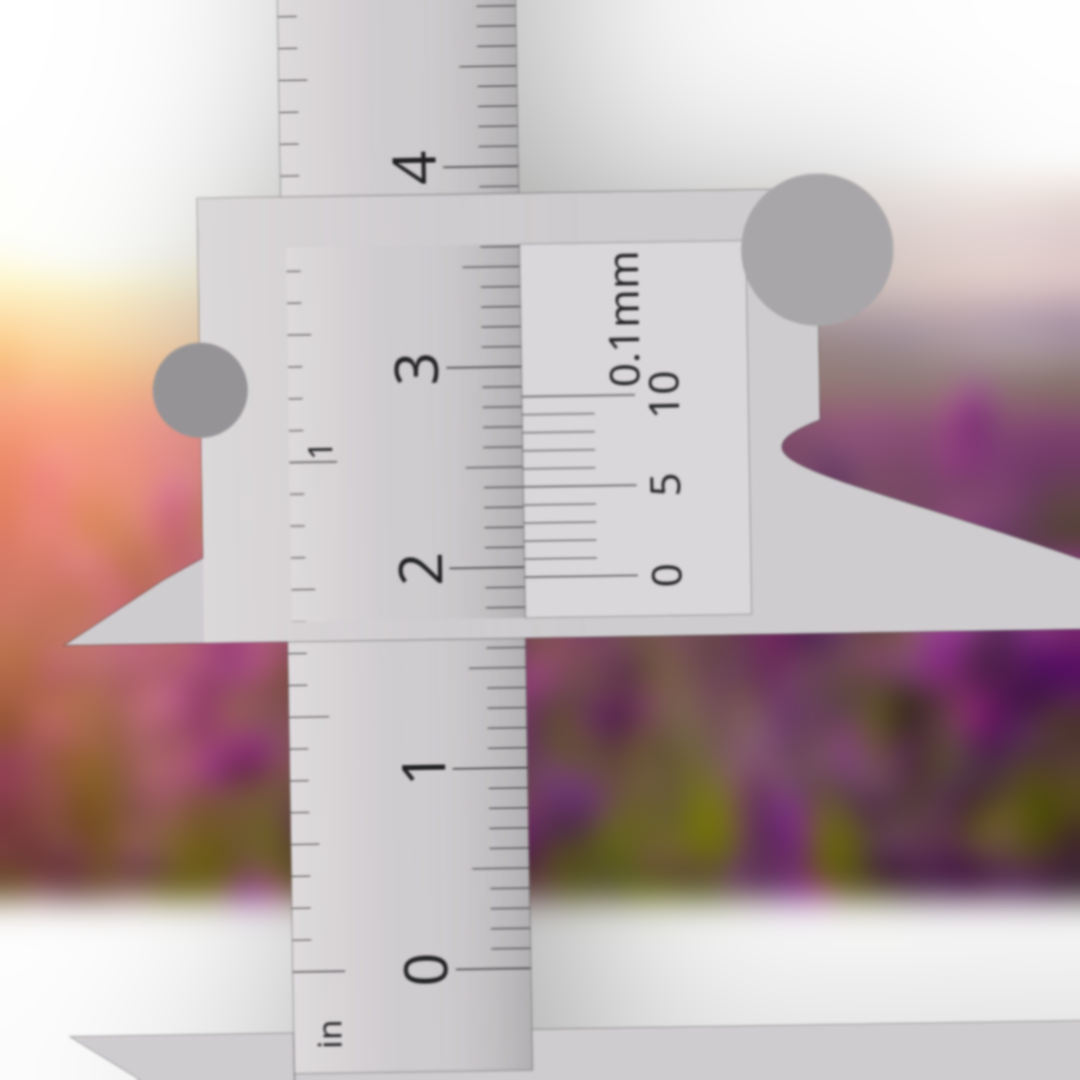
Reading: 19.5 mm
